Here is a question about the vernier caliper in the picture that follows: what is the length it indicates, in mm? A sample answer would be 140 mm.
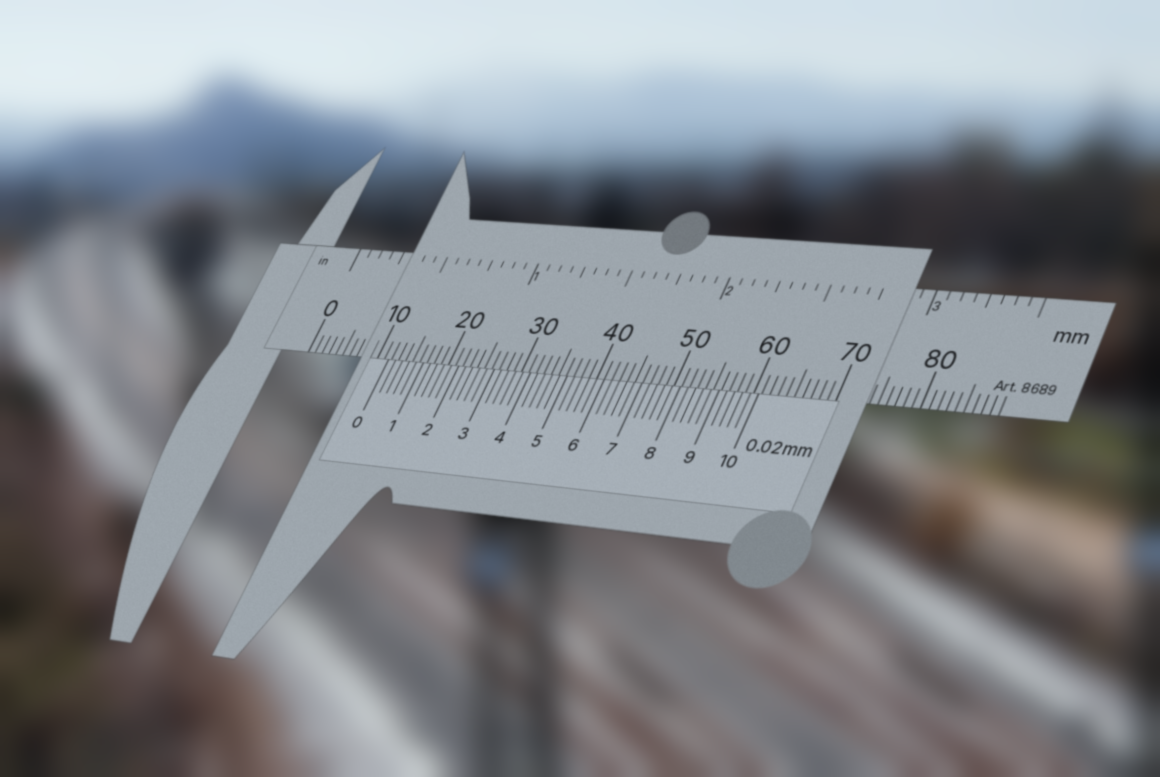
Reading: 11.6 mm
